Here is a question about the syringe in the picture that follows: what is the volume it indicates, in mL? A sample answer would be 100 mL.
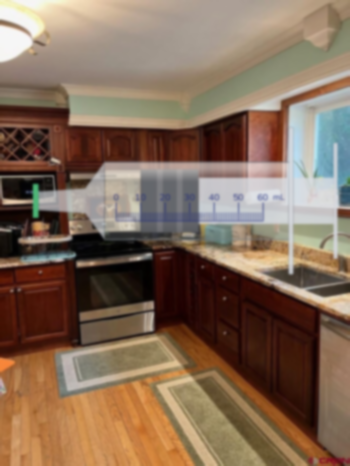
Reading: 10 mL
